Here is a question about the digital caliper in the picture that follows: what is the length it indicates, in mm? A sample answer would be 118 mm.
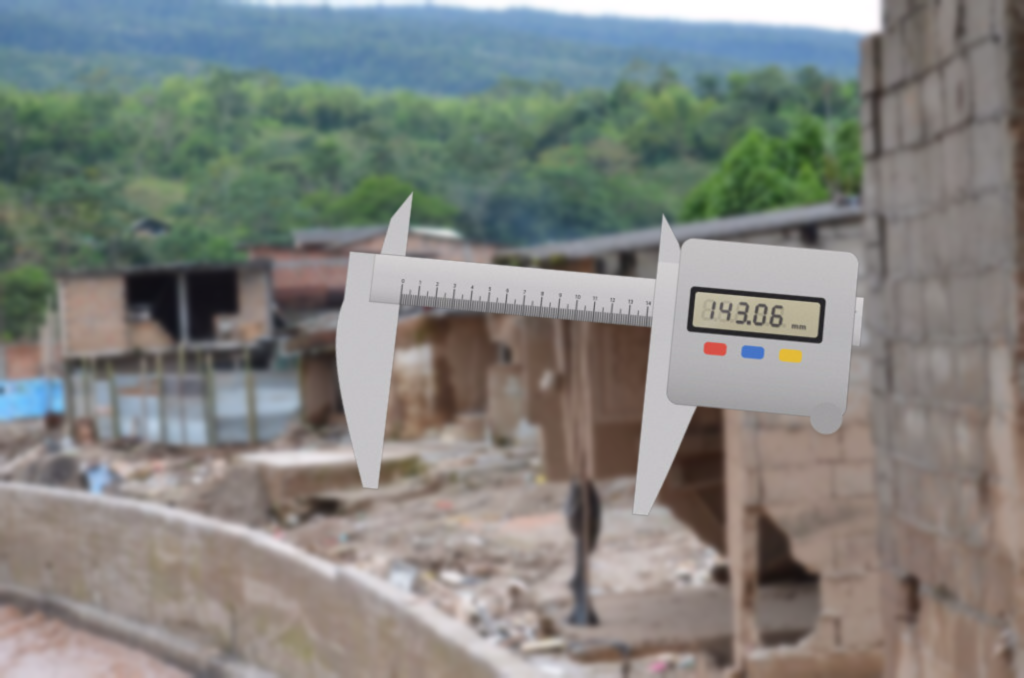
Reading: 143.06 mm
